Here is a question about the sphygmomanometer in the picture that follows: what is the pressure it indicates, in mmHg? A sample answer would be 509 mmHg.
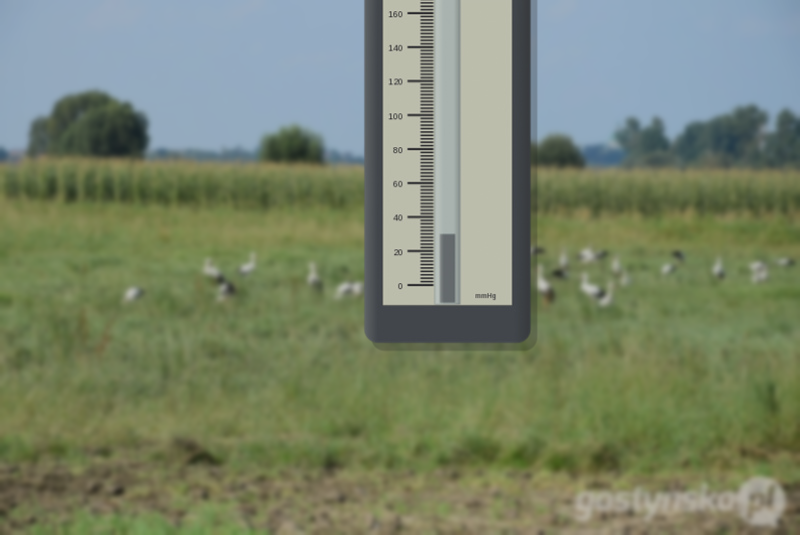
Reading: 30 mmHg
